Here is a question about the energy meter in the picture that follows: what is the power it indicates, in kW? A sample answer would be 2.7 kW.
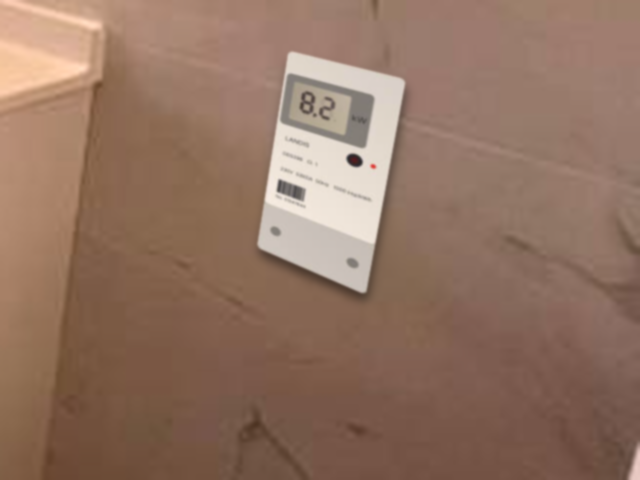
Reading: 8.2 kW
